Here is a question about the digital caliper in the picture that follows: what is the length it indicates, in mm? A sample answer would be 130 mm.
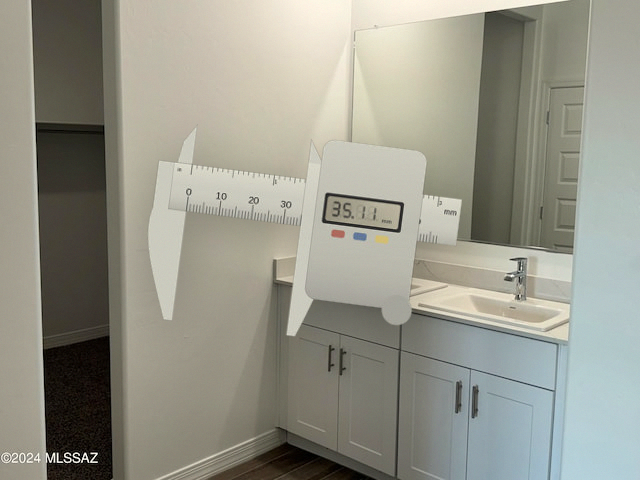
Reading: 35.11 mm
